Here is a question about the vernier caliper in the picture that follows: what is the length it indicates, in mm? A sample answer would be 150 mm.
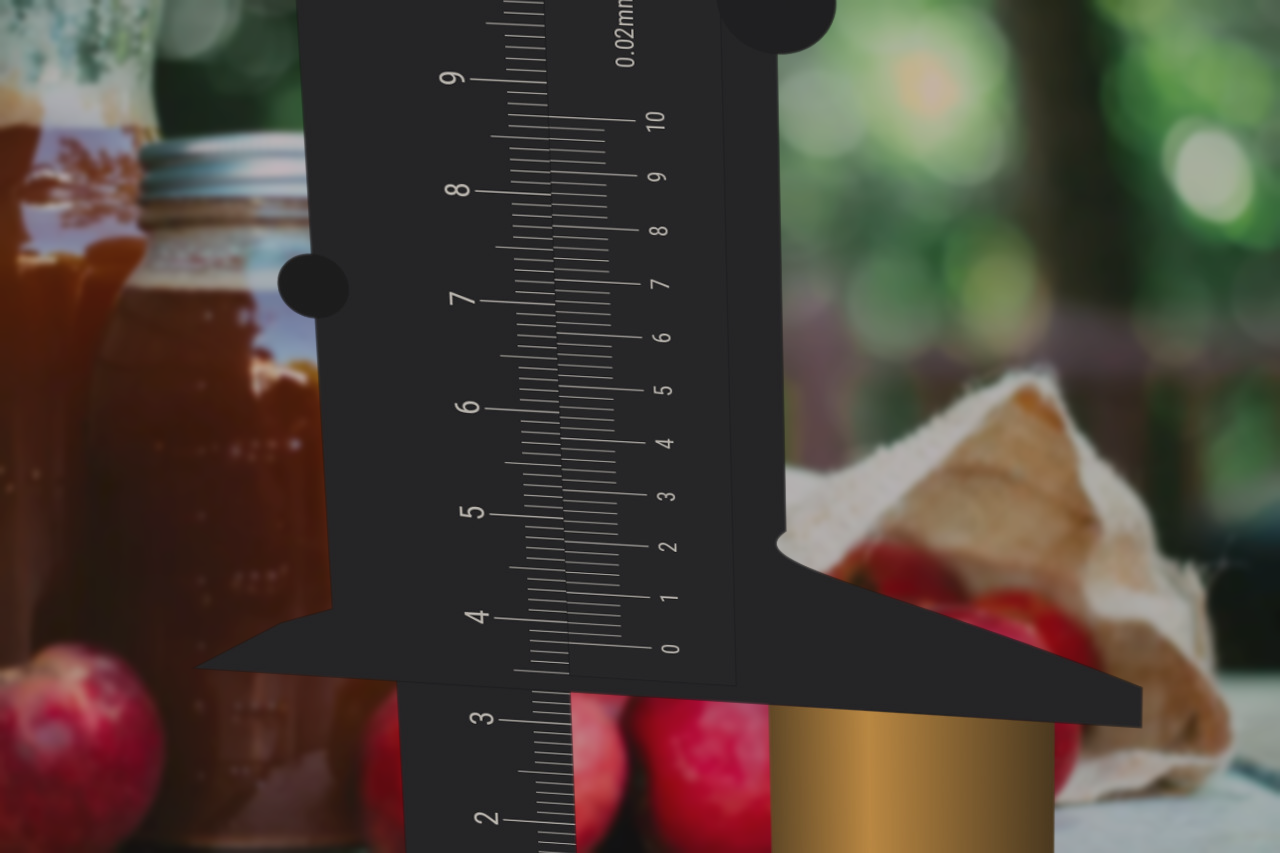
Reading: 38.0 mm
